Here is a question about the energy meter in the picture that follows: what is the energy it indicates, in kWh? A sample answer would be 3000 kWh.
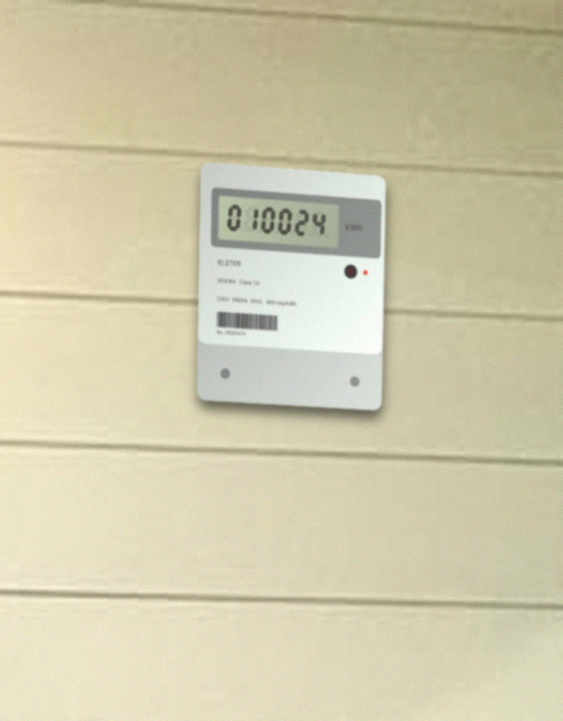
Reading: 10024 kWh
